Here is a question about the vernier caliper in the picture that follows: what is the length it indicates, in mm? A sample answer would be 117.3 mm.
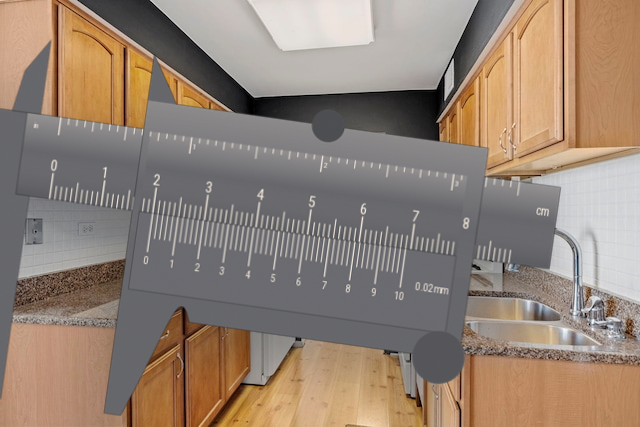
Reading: 20.0 mm
